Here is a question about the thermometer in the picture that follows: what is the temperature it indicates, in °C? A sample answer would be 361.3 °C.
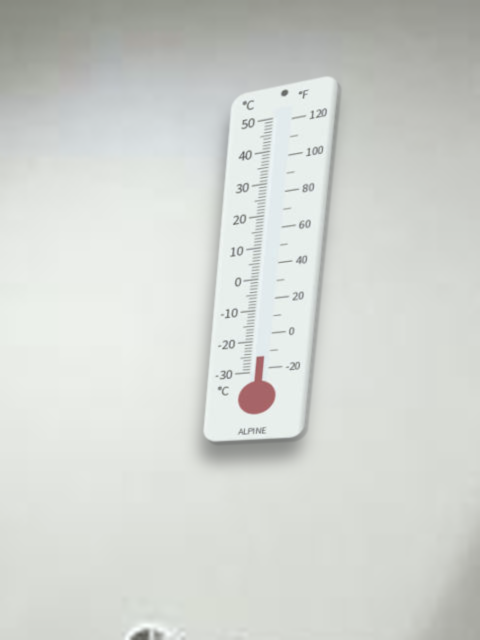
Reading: -25 °C
